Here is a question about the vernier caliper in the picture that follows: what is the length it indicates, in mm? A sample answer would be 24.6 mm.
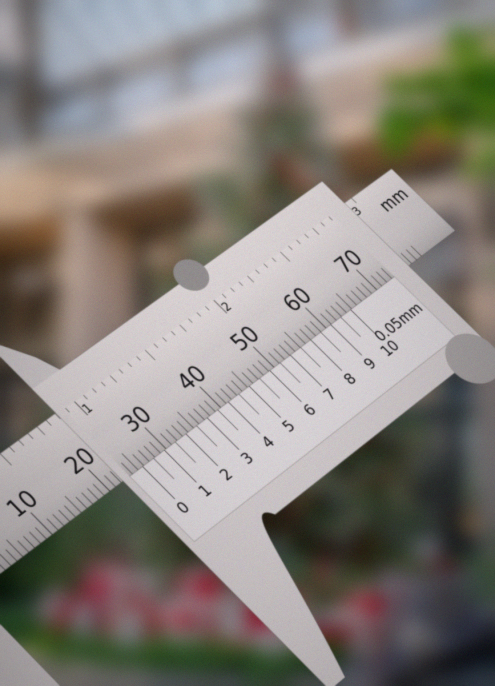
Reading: 25.8 mm
